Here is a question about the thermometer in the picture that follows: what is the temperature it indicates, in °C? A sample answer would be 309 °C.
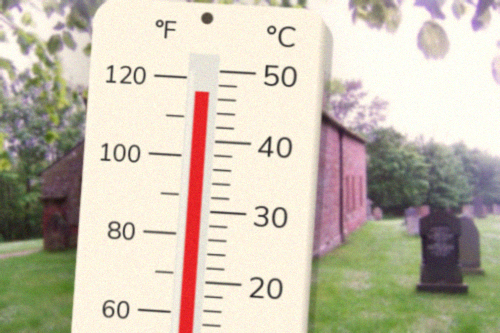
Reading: 47 °C
